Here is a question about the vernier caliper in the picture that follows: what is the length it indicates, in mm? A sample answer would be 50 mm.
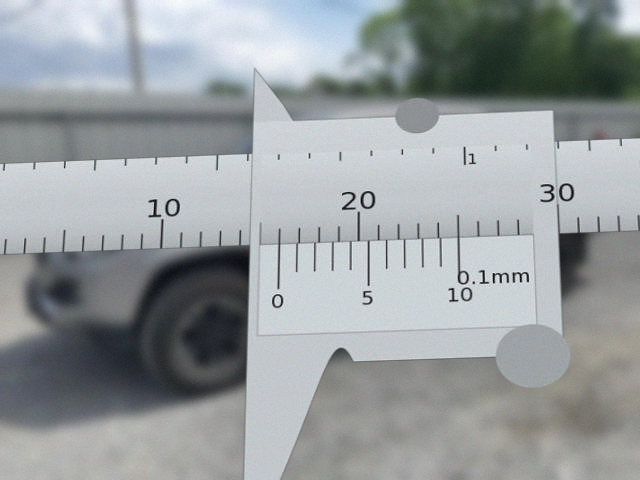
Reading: 16.0 mm
